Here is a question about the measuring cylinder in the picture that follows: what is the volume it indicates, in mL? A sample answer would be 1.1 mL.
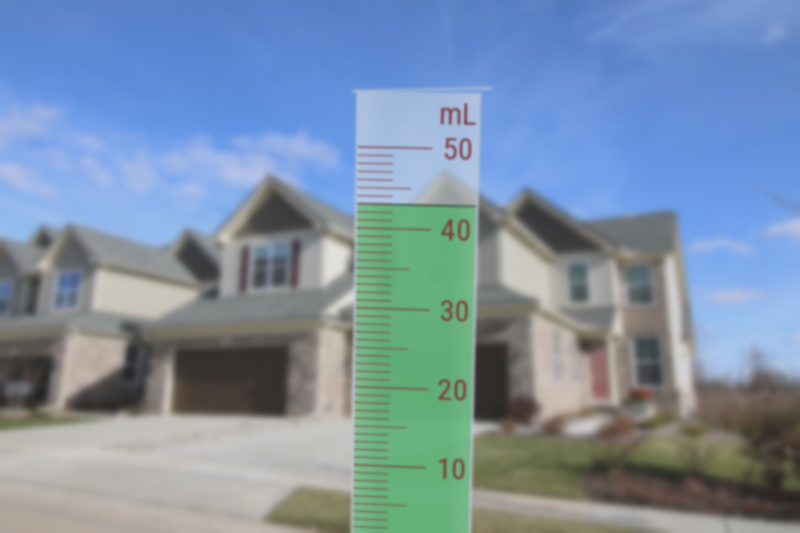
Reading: 43 mL
